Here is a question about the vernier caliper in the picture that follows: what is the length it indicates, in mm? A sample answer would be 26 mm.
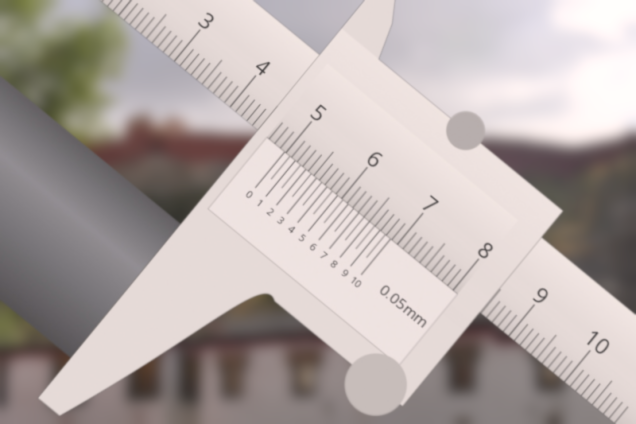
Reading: 49.8 mm
